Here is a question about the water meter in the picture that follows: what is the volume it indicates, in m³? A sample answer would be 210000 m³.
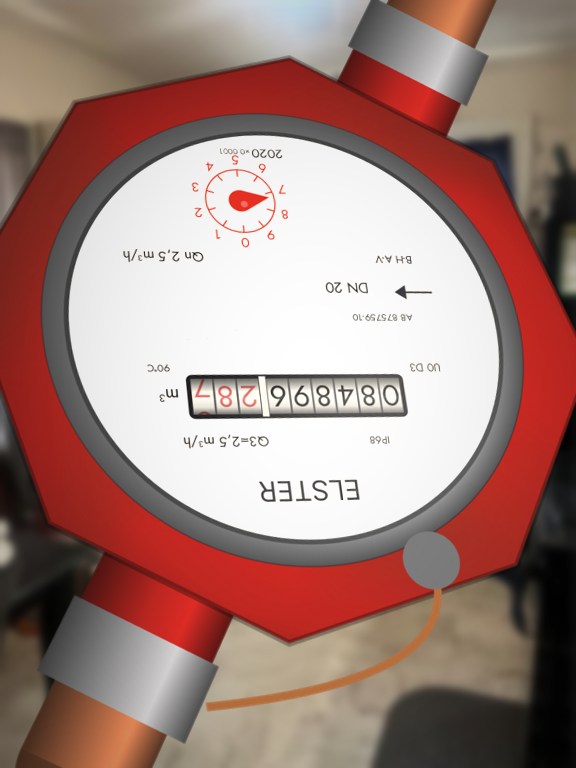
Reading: 84896.2867 m³
